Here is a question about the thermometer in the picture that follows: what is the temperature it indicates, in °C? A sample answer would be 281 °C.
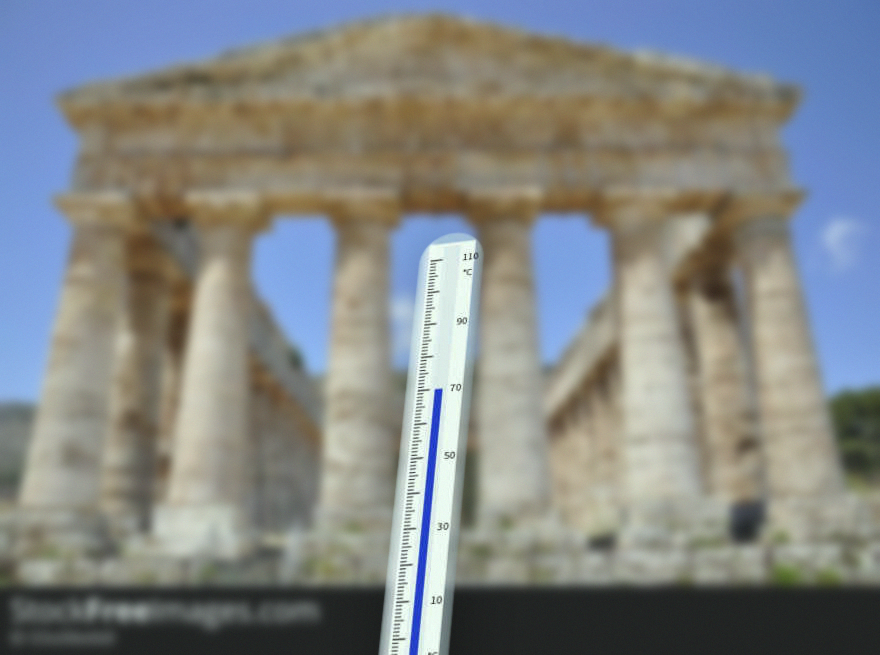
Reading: 70 °C
